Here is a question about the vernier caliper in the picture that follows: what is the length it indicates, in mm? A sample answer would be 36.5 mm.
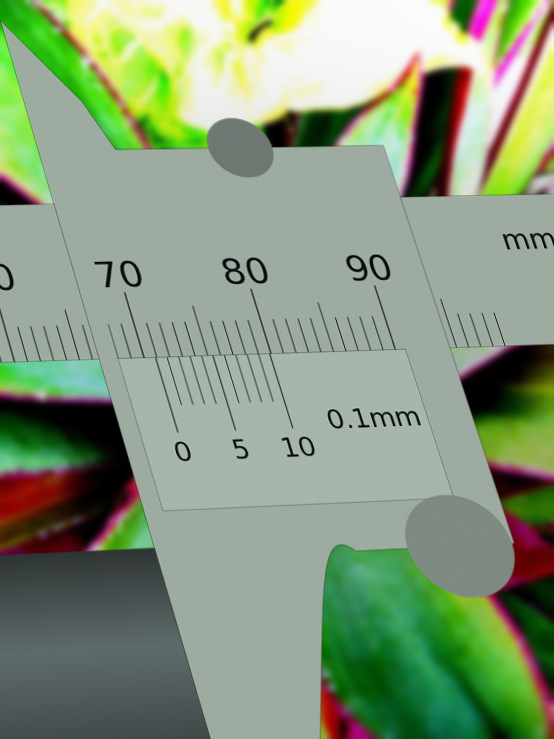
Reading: 70.9 mm
